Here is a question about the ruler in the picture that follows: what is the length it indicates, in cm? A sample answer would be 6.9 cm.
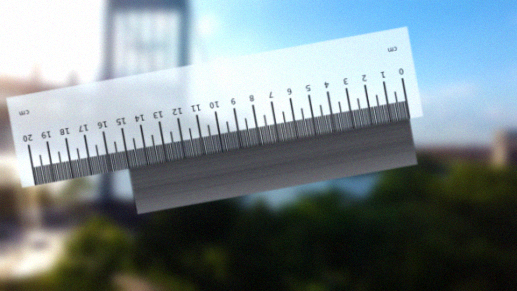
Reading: 15 cm
